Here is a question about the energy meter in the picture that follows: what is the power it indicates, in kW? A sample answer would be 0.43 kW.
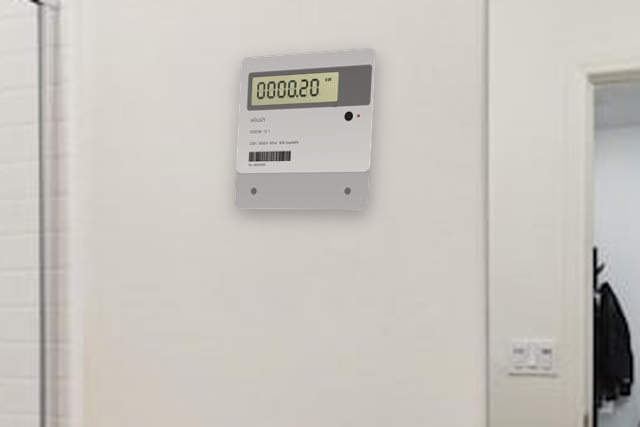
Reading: 0.20 kW
